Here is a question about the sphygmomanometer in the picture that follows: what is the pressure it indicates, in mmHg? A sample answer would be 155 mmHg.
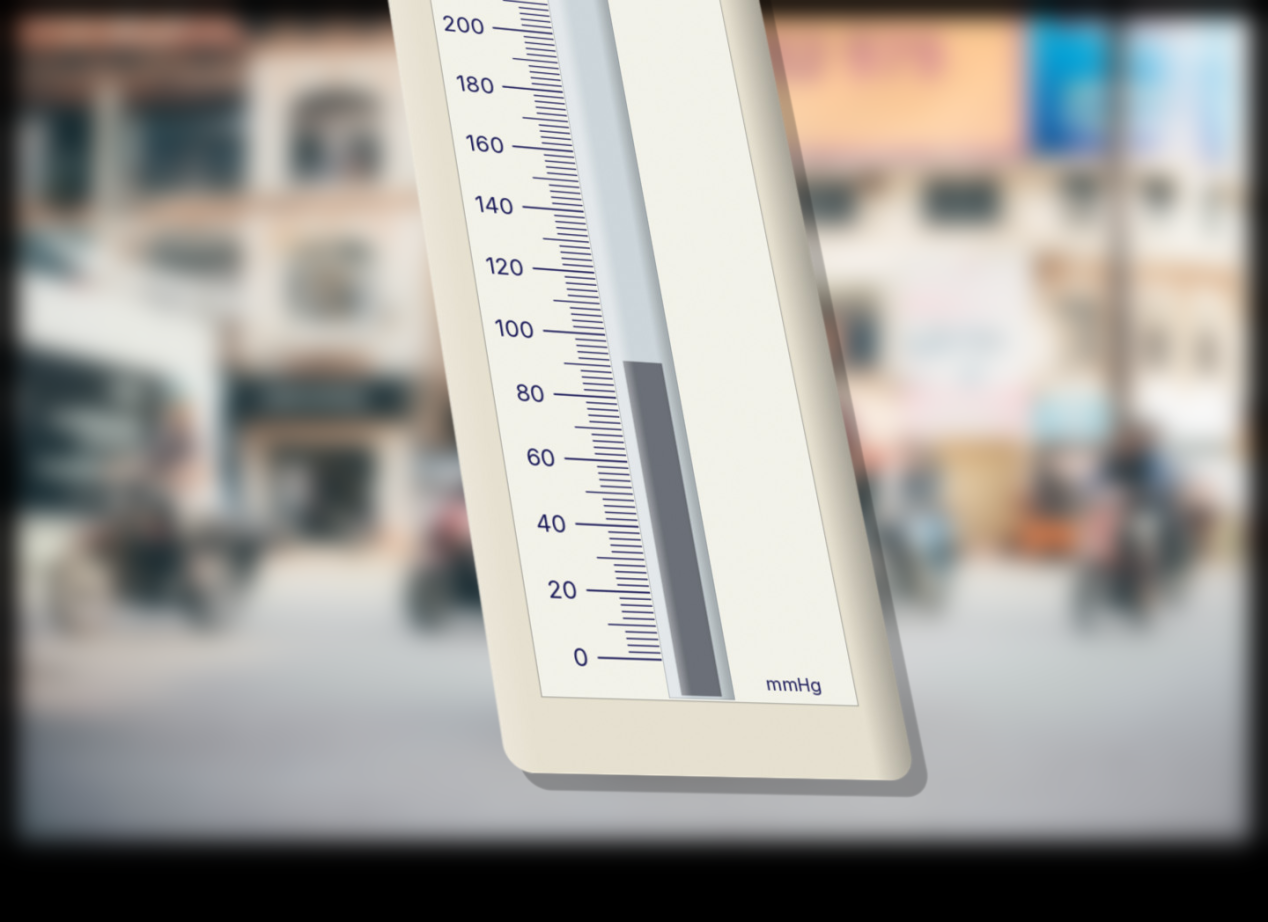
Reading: 92 mmHg
